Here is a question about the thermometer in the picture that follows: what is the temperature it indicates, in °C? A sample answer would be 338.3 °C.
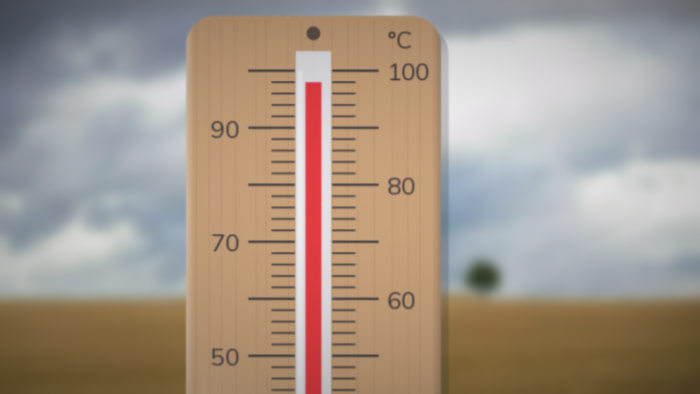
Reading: 98 °C
